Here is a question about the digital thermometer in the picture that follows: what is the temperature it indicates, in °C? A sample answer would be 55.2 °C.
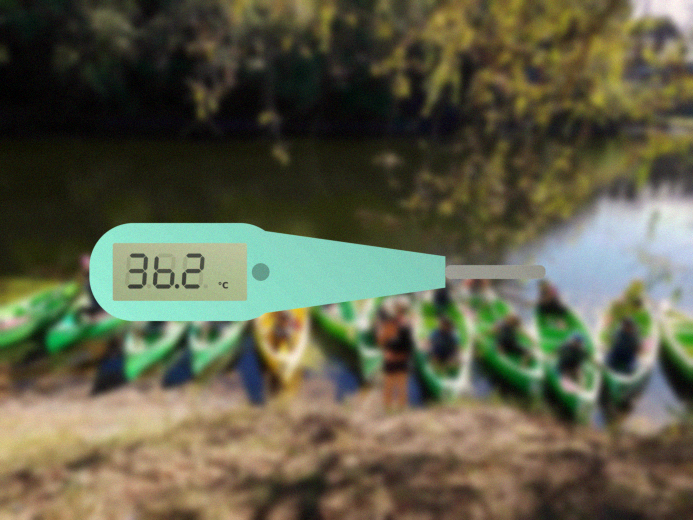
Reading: 36.2 °C
